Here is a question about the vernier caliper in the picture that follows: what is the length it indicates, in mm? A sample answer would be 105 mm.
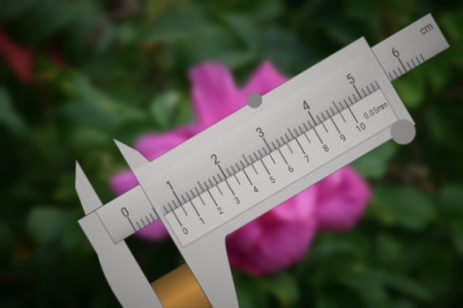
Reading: 8.0 mm
